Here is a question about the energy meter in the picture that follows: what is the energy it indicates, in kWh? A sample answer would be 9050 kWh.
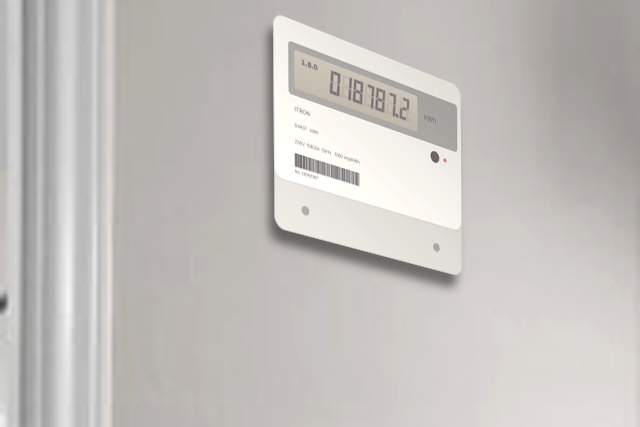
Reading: 18787.2 kWh
